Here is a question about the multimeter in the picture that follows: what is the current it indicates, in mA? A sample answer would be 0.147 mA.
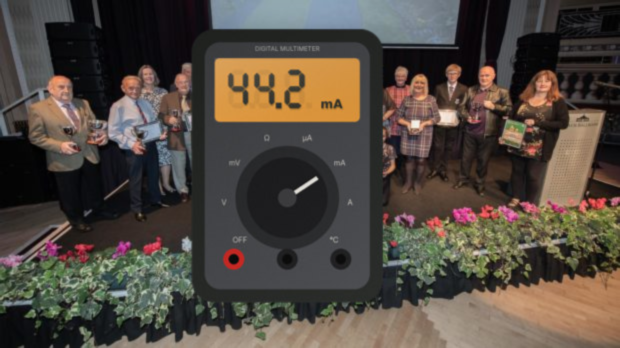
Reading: 44.2 mA
